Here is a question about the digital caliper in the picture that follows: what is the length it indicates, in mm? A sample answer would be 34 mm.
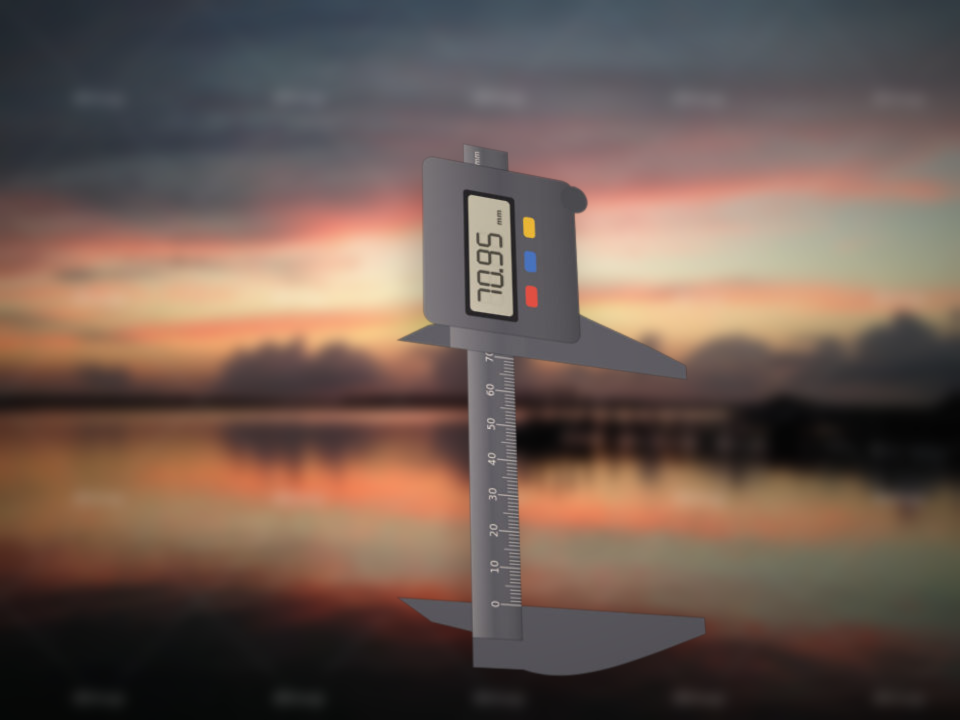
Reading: 70.95 mm
